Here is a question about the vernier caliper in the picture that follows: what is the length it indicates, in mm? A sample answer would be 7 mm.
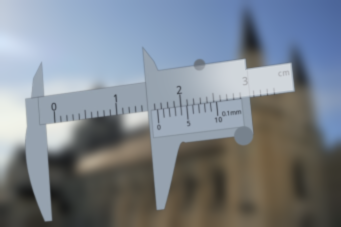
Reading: 16.4 mm
